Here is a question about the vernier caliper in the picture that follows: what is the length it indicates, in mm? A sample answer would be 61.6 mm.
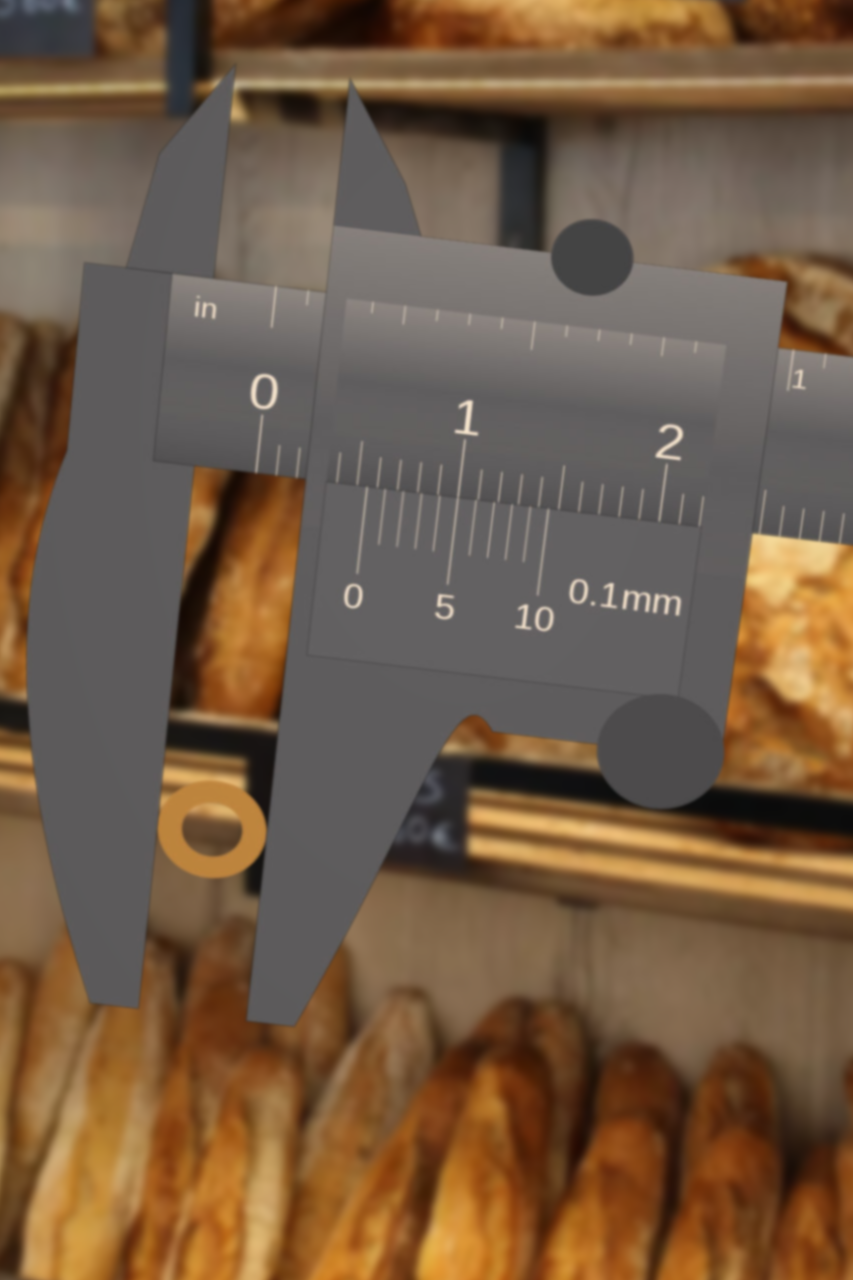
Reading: 5.5 mm
